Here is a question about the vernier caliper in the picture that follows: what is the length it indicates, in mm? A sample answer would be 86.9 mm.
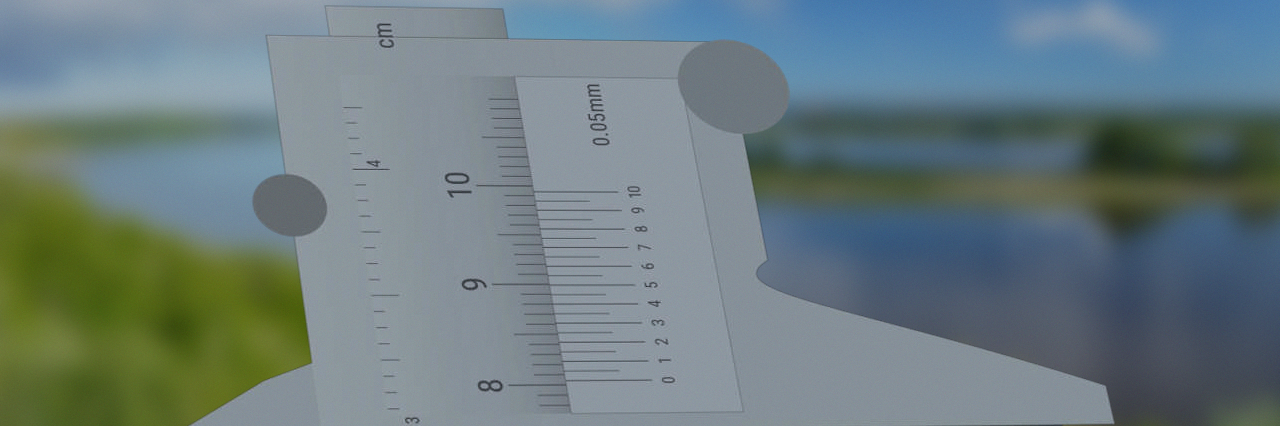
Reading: 80.4 mm
